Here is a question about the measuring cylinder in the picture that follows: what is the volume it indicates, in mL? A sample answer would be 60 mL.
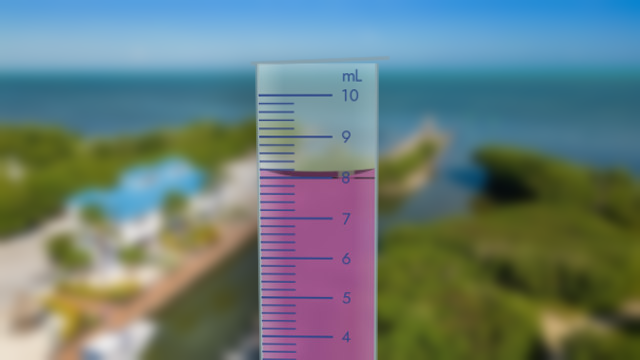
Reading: 8 mL
